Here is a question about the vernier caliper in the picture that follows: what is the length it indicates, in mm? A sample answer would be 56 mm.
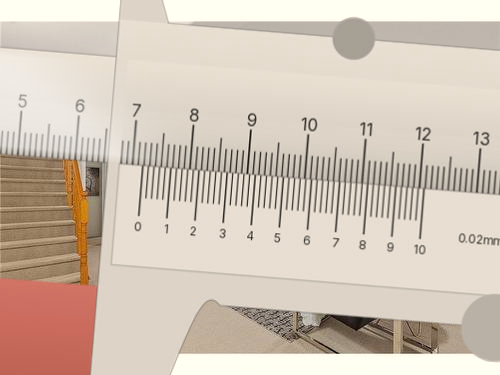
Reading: 71.8 mm
